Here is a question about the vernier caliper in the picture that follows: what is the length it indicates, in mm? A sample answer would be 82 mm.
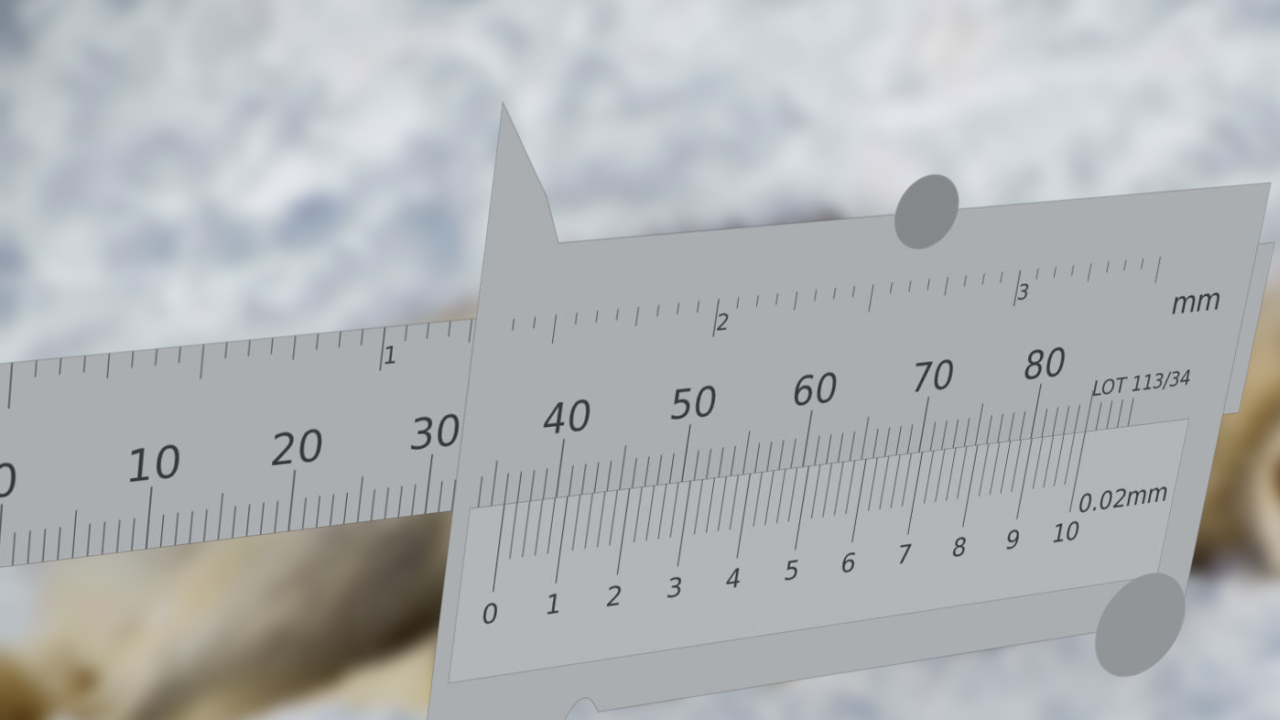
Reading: 36.0 mm
